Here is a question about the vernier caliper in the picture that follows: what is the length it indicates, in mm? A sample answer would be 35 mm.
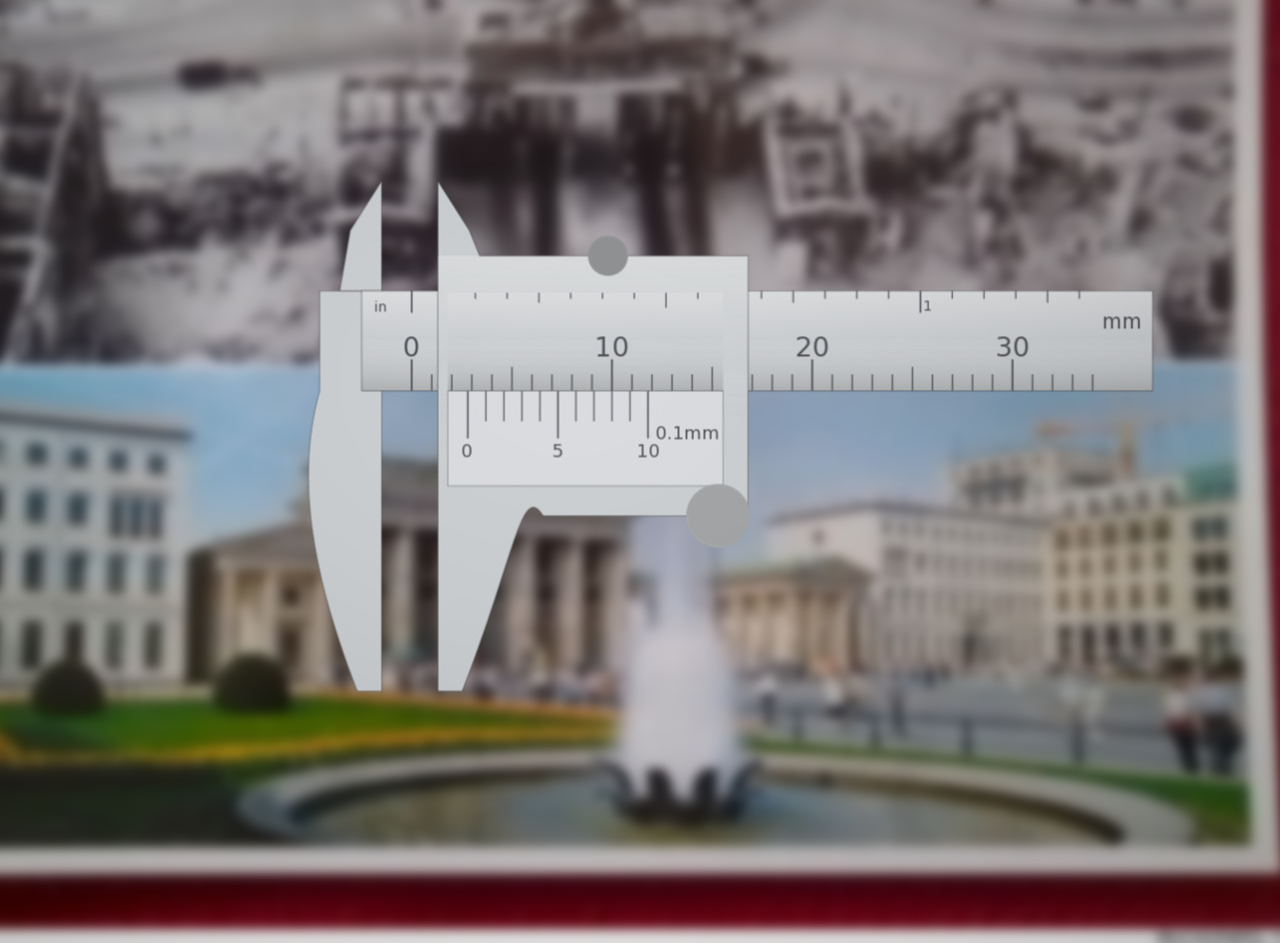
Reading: 2.8 mm
